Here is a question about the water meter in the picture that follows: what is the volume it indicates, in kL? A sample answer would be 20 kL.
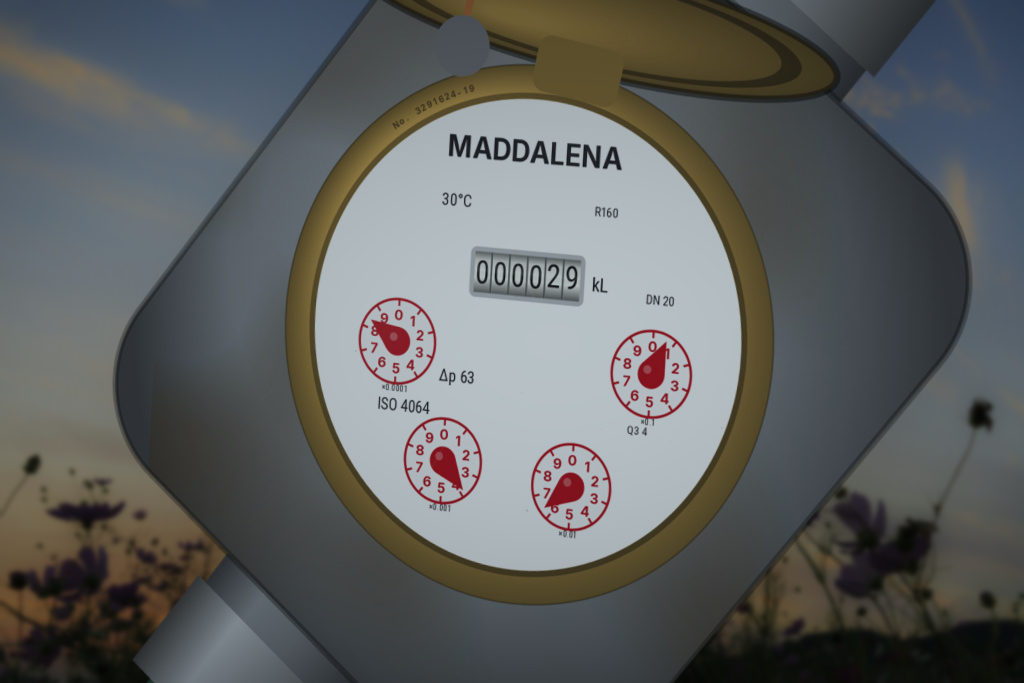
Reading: 29.0638 kL
